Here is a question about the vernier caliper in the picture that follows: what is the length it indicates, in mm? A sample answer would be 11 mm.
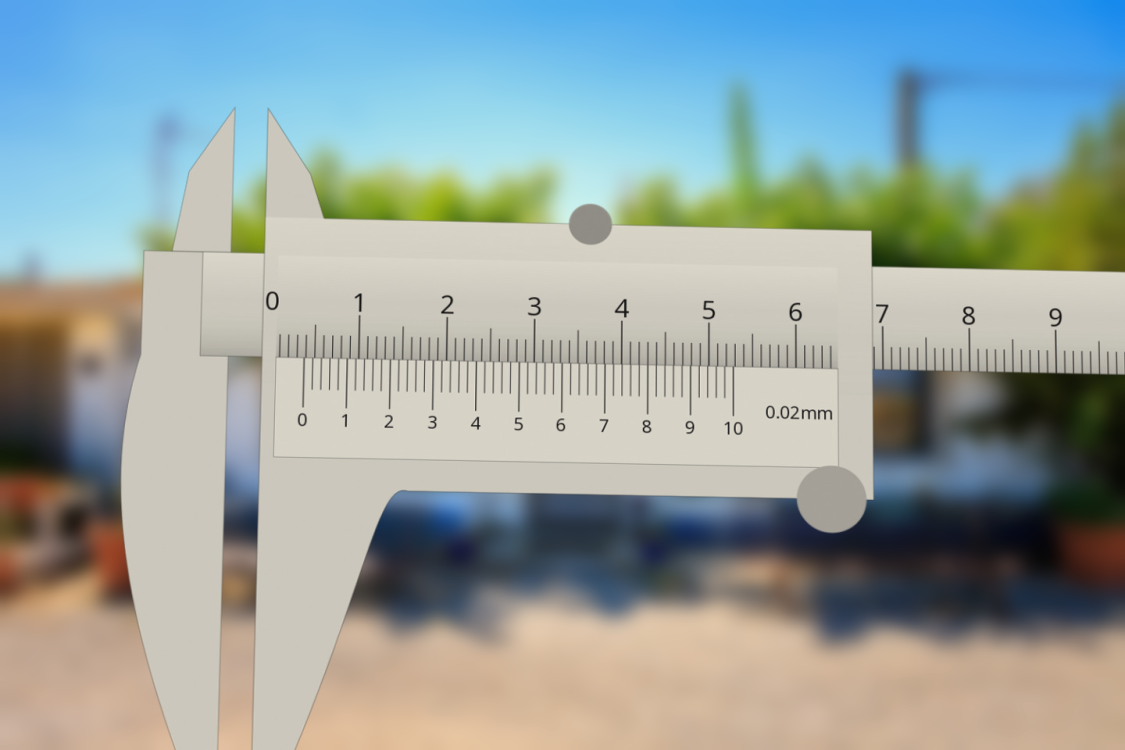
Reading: 3.8 mm
